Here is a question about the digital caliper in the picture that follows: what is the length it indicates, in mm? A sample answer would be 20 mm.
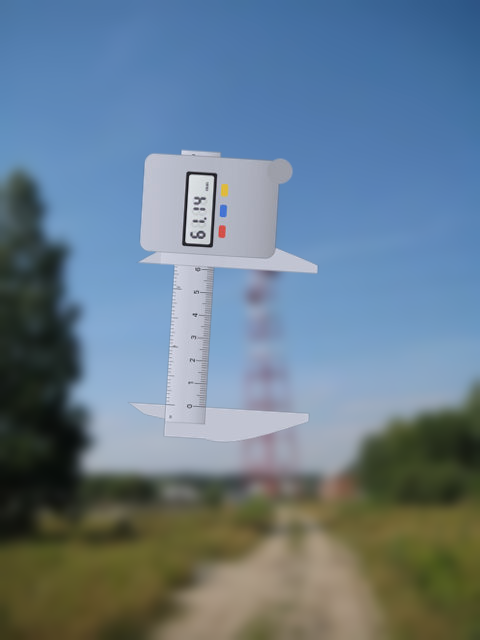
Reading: 61.14 mm
